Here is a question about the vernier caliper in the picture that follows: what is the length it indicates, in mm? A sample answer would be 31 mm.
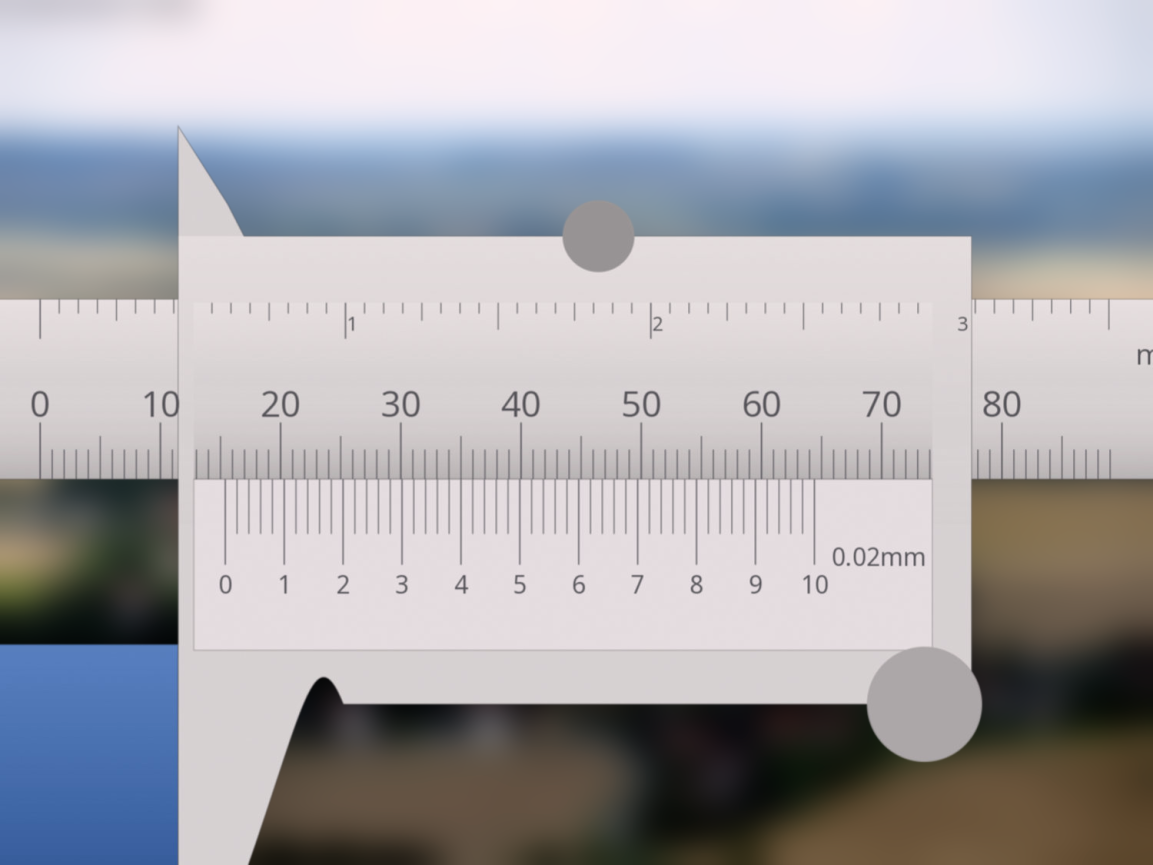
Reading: 15.4 mm
